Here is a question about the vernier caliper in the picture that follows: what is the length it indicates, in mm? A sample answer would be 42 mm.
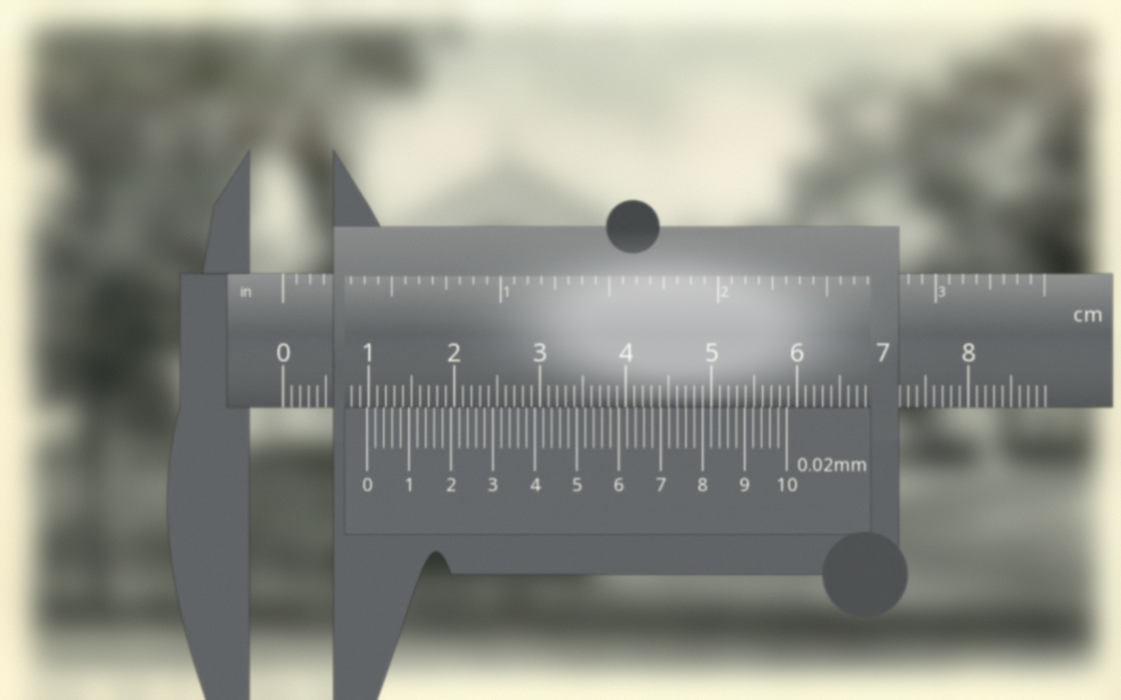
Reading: 9.8 mm
